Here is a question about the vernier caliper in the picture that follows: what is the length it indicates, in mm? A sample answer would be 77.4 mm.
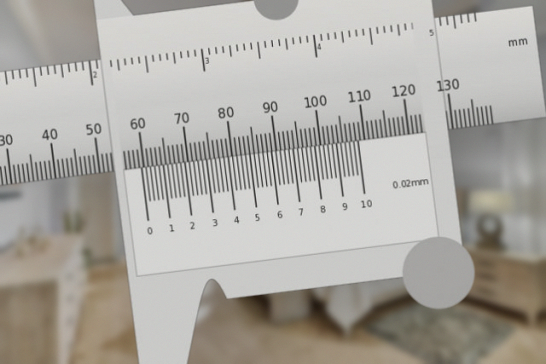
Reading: 59.5 mm
